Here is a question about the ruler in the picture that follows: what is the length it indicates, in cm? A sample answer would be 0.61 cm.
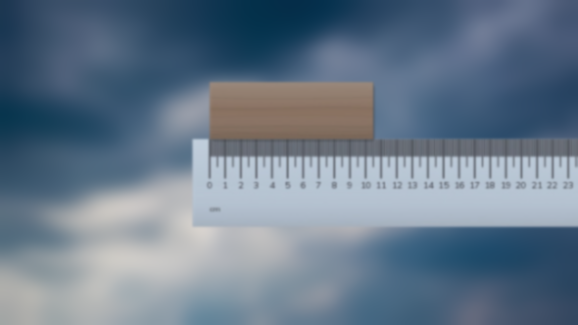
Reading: 10.5 cm
